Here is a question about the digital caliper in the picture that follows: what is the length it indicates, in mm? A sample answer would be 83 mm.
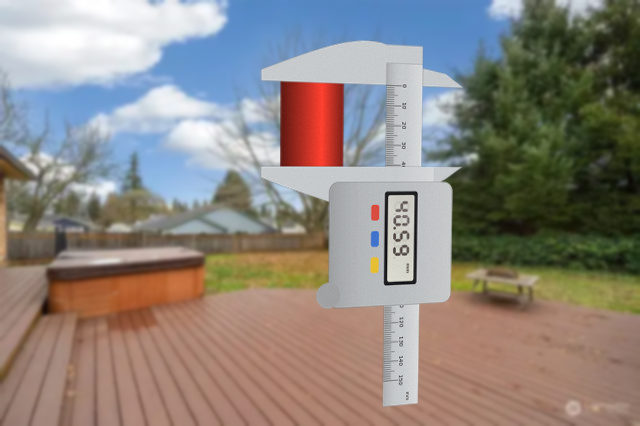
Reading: 40.59 mm
